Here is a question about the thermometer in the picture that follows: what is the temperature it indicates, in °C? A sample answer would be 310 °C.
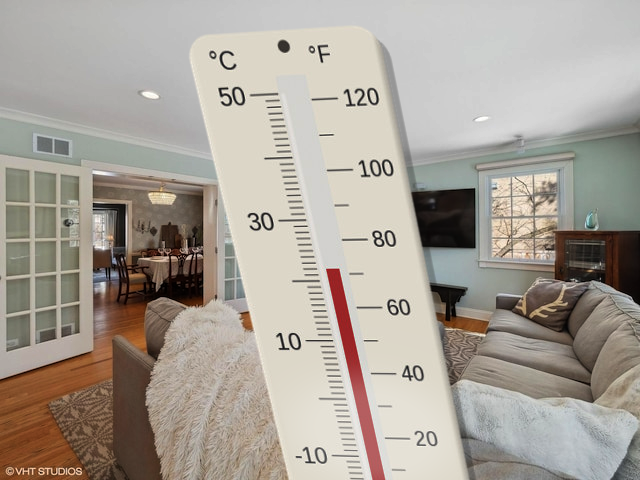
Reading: 22 °C
